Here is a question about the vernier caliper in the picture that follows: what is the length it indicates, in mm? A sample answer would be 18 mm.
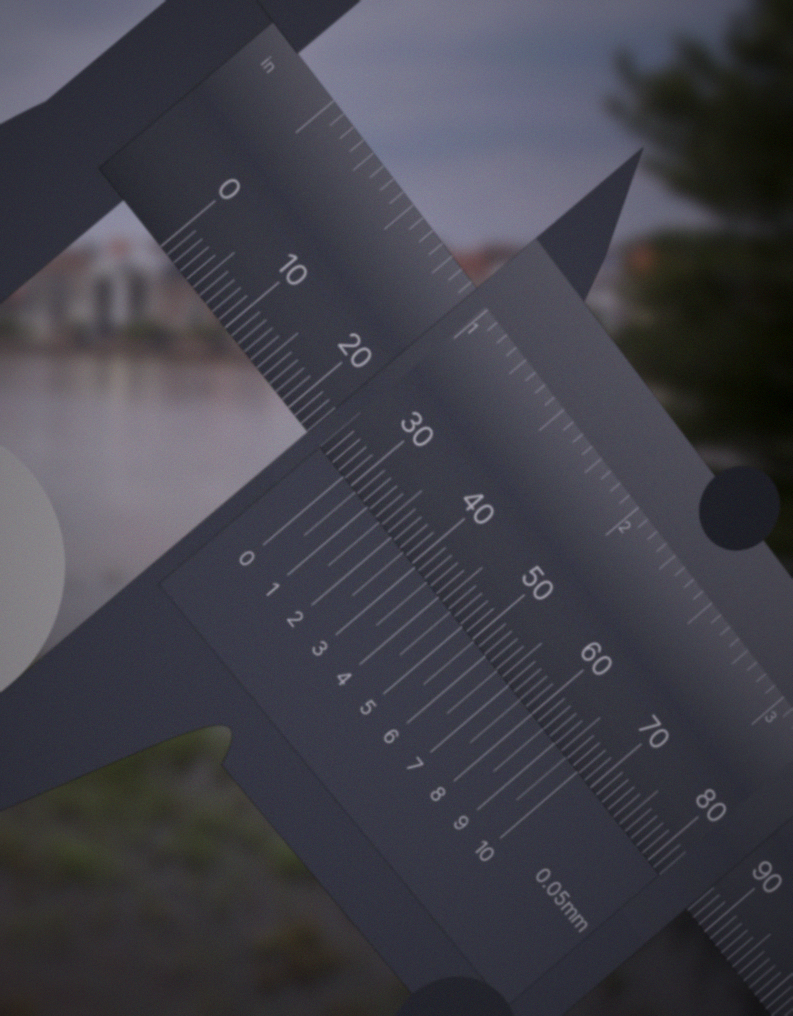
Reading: 28.8 mm
